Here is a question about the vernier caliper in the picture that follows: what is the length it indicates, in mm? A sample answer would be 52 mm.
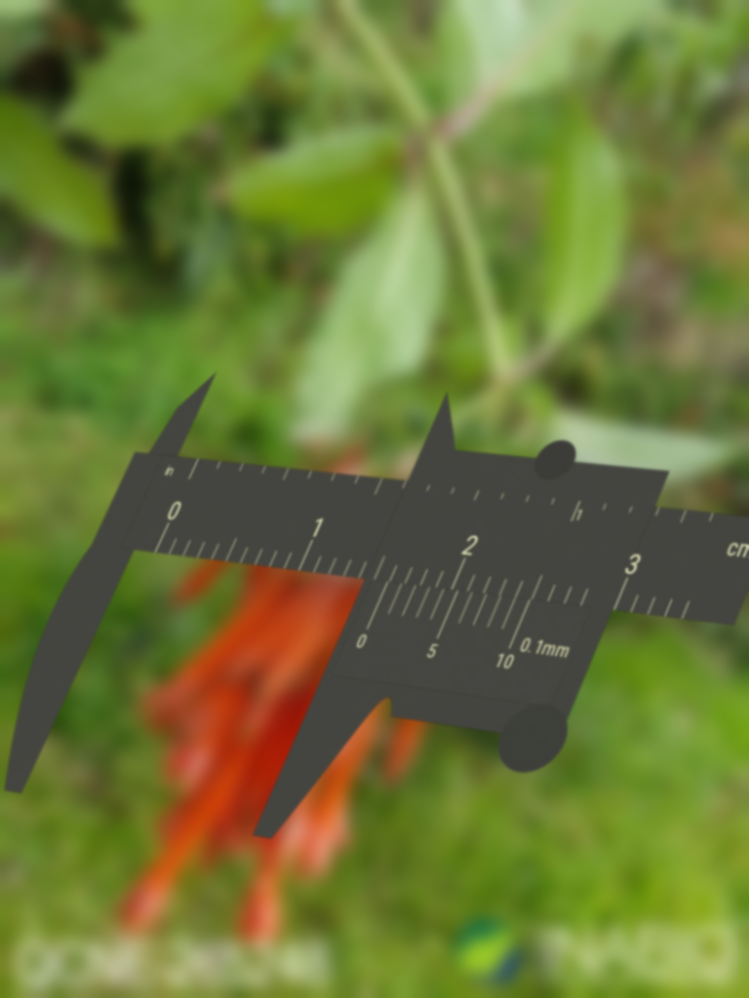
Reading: 15.9 mm
